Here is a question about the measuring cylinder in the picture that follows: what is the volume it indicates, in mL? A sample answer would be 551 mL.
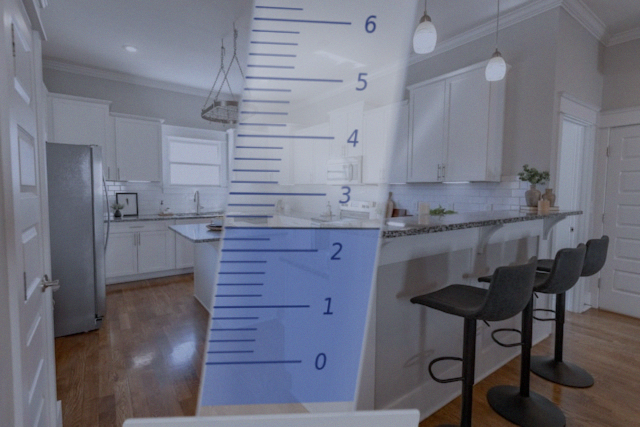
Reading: 2.4 mL
